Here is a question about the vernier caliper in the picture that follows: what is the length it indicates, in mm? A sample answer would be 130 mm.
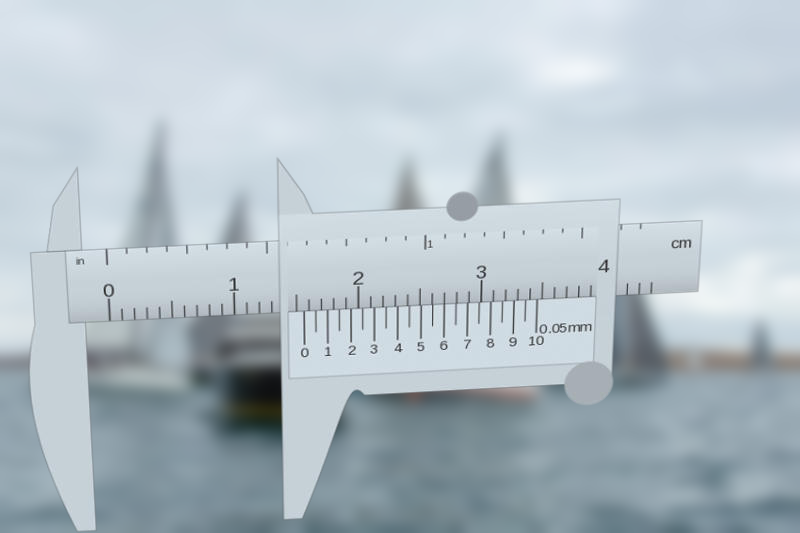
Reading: 15.6 mm
